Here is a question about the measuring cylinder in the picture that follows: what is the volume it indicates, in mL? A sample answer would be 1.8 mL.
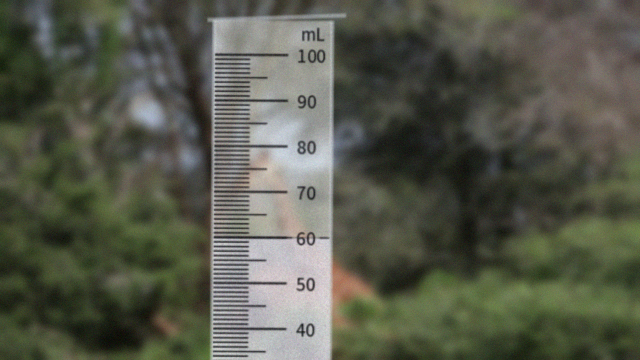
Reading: 60 mL
